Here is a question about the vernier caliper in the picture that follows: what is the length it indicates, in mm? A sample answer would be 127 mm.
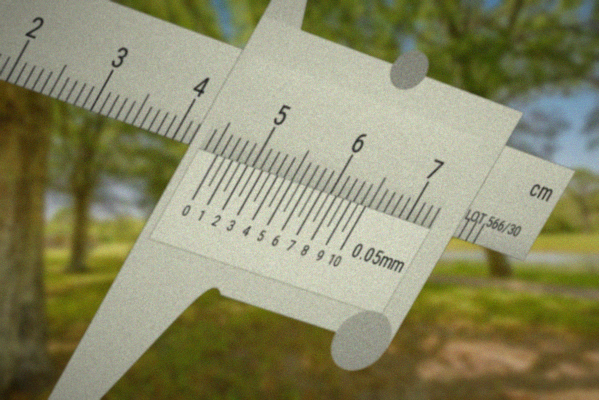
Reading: 45.6 mm
